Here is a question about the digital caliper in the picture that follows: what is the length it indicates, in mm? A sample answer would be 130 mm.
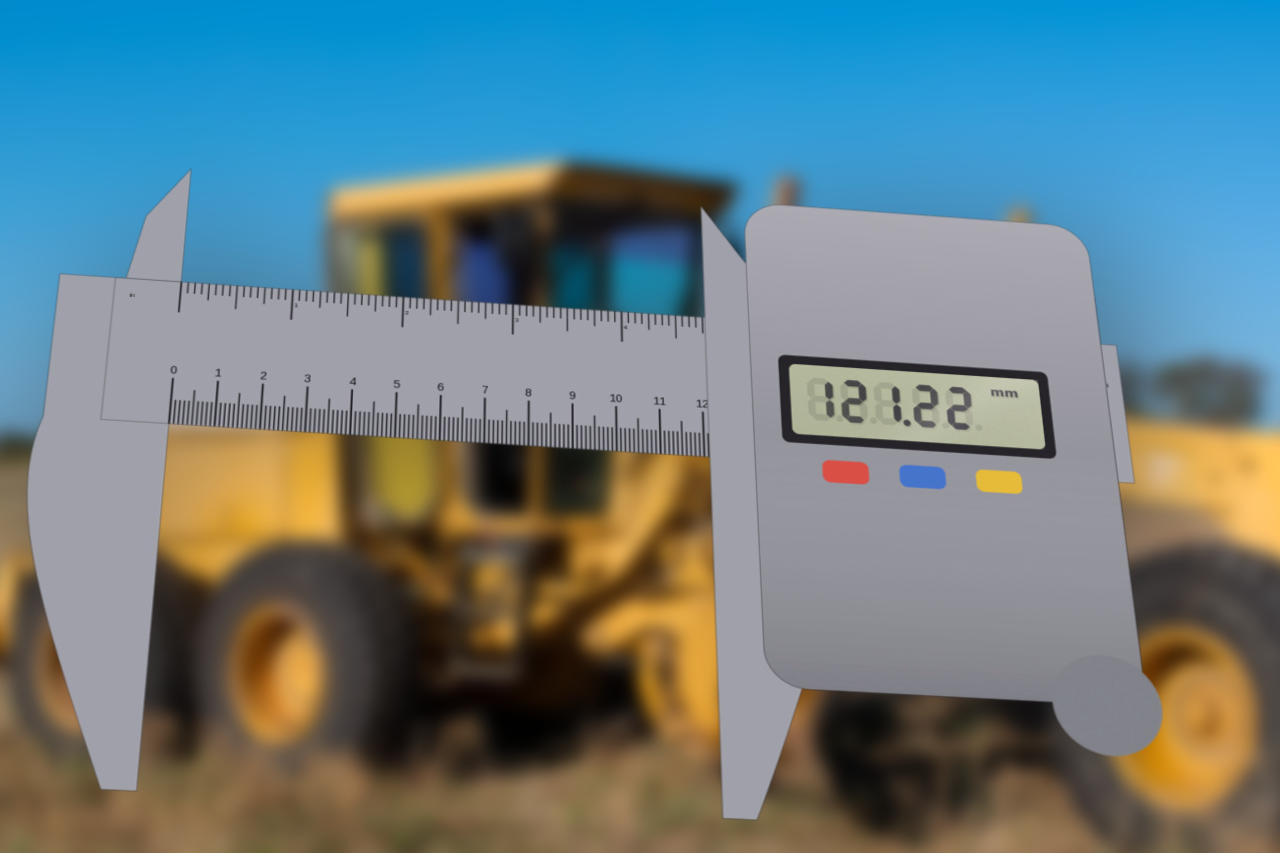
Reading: 121.22 mm
